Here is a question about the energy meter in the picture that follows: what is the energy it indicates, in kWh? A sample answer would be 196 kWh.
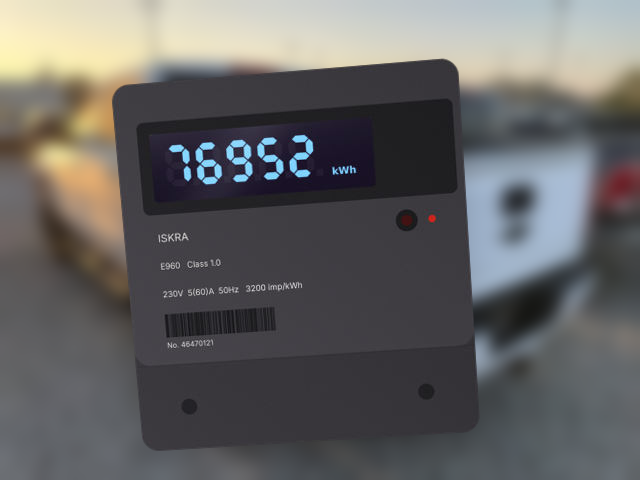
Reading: 76952 kWh
